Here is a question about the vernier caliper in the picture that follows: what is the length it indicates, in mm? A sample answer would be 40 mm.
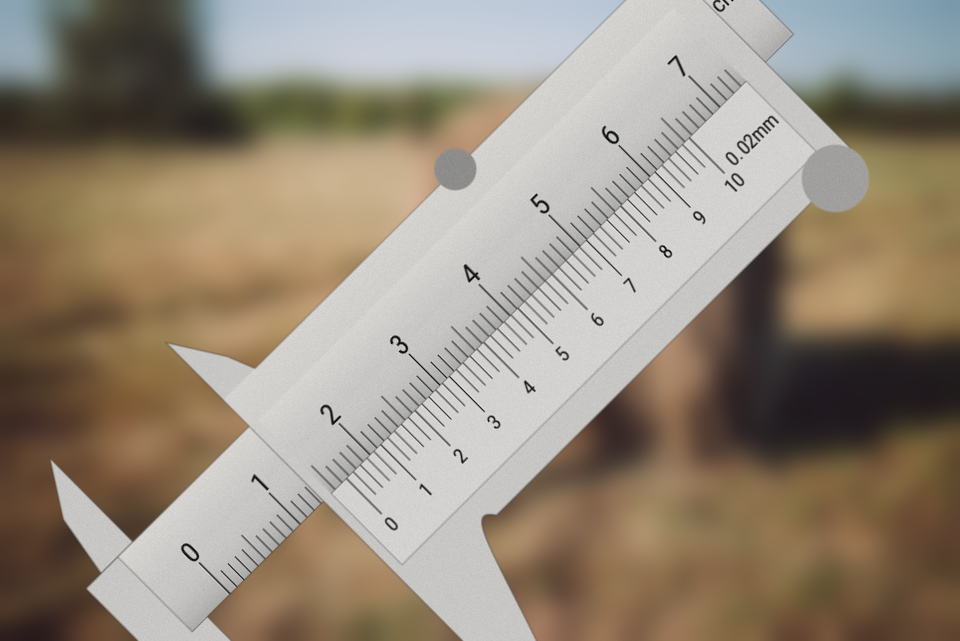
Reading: 16.6 mm
